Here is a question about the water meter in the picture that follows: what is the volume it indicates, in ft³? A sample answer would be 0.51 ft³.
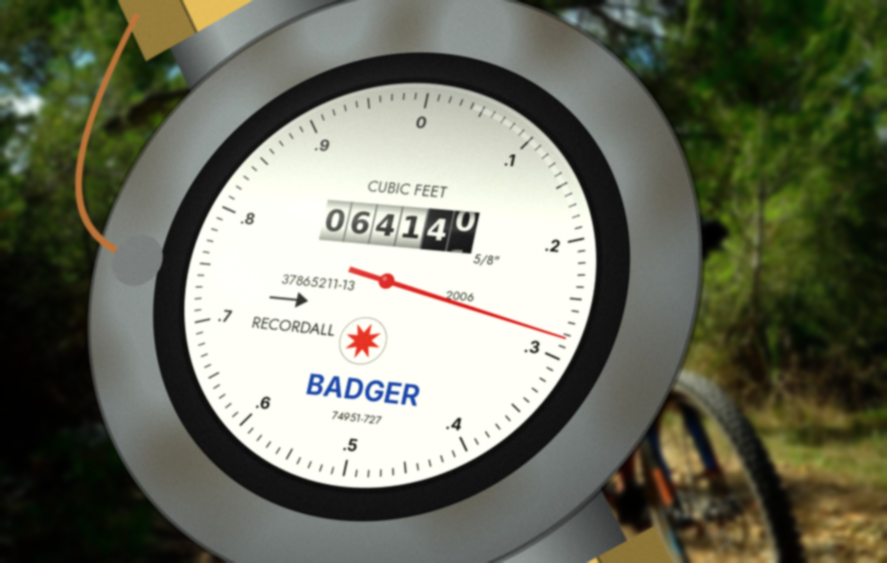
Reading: 64140.28 ft³
